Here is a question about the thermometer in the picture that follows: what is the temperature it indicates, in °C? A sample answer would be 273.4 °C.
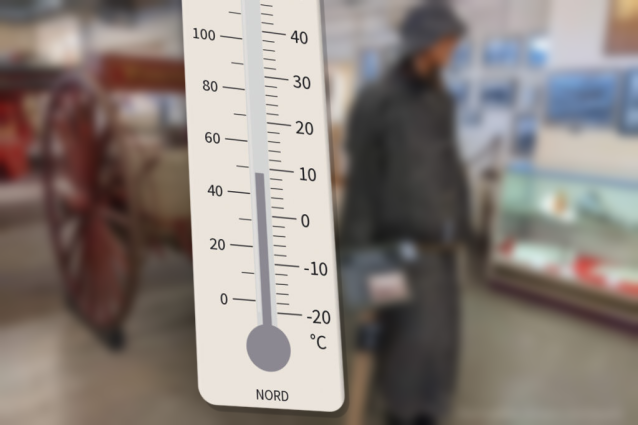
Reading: 9 °C
